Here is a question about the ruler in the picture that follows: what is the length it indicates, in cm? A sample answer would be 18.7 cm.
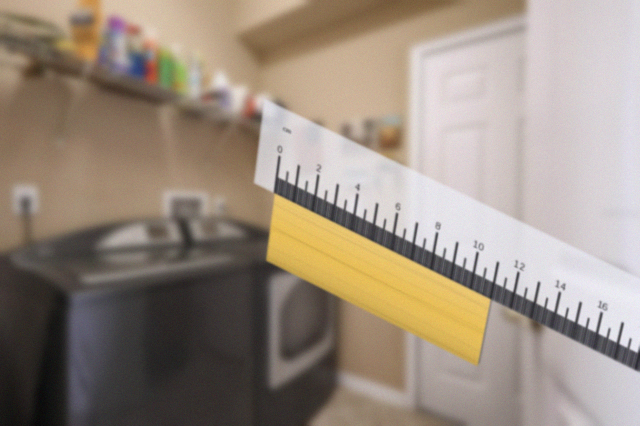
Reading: 11 cm
